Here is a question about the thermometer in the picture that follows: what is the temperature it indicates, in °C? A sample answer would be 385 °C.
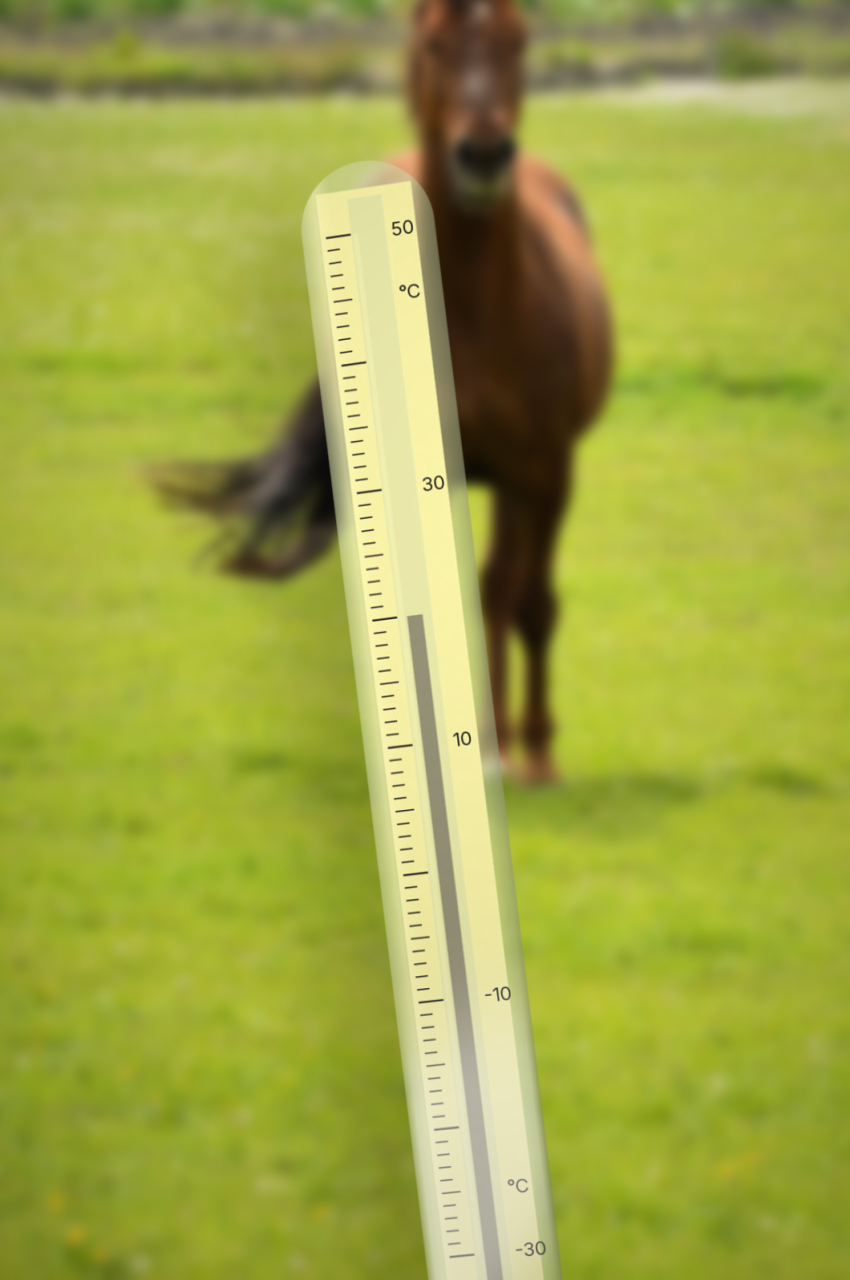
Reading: 20 °C
